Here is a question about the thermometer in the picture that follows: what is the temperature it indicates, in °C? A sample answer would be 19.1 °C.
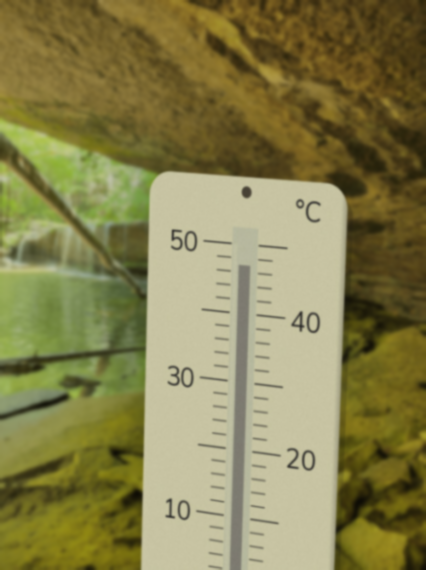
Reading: 47 °C
